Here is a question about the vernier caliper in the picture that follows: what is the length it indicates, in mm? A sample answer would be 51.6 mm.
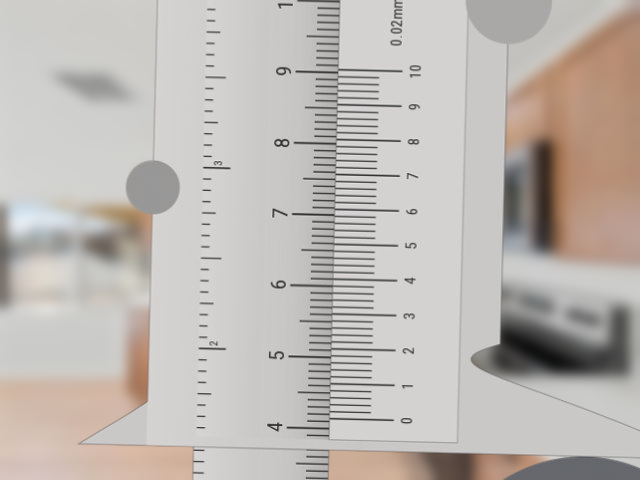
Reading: 41.4 mm
